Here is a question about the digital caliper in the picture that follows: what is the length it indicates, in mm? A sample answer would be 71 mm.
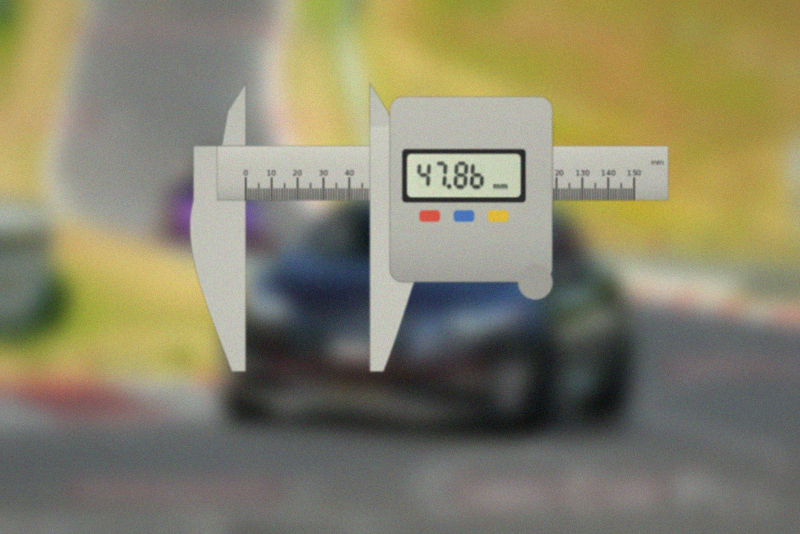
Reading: 47.86 mm
